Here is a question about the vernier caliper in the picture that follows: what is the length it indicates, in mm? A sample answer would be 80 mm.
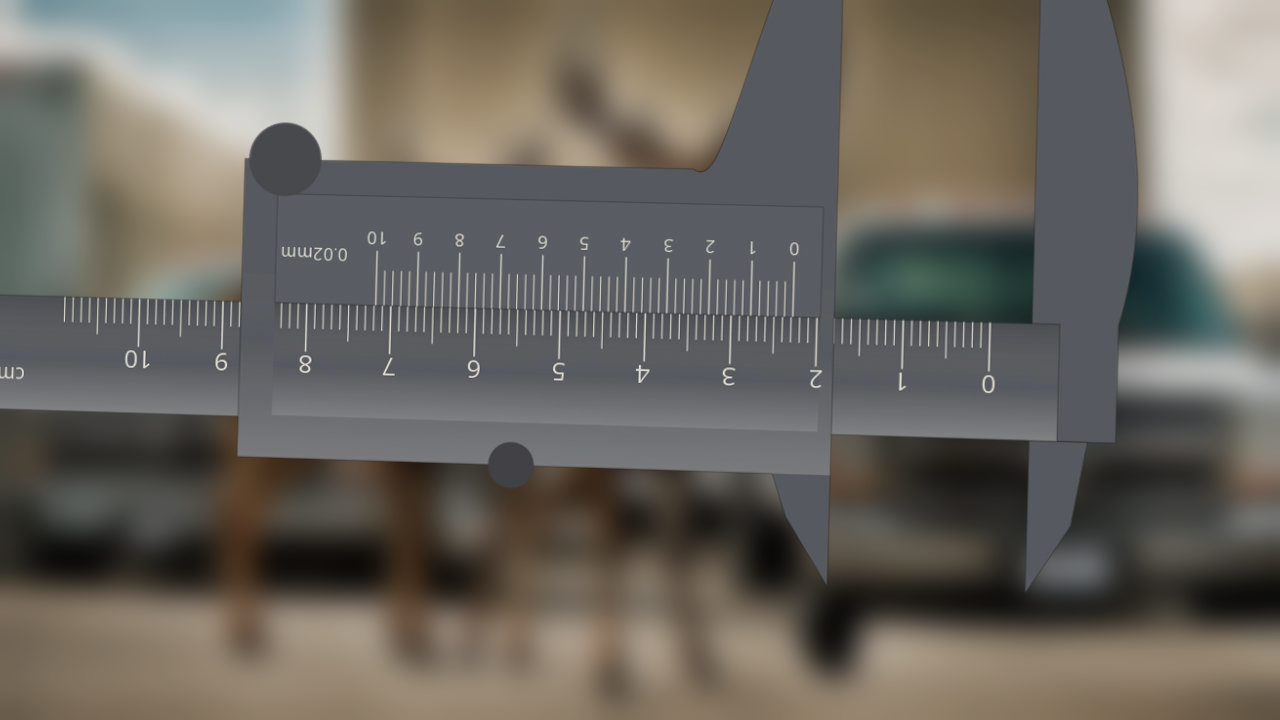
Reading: 22.8 mm
